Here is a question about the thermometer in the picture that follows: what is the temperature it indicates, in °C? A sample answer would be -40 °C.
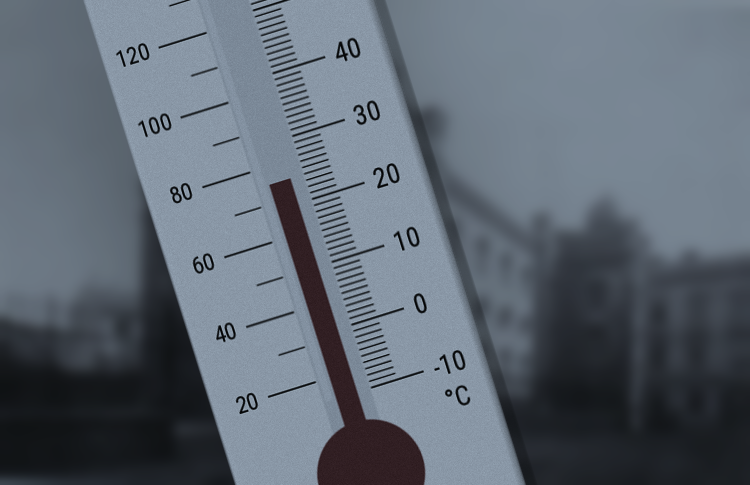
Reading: 24 °C
